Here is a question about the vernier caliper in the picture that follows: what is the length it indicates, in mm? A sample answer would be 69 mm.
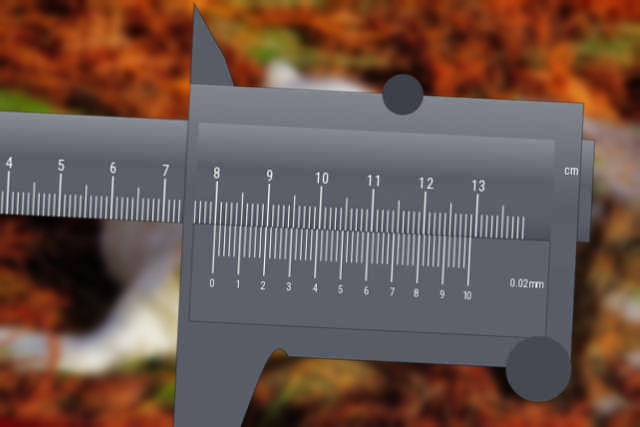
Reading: 80.0 mm
